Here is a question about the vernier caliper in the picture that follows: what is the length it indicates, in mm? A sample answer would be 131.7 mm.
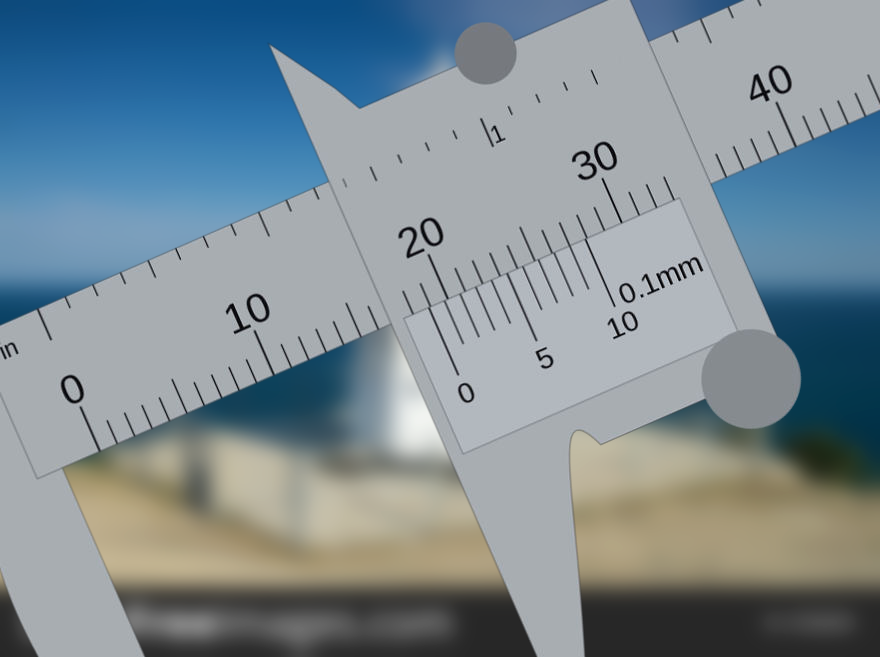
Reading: 18.9 mm
